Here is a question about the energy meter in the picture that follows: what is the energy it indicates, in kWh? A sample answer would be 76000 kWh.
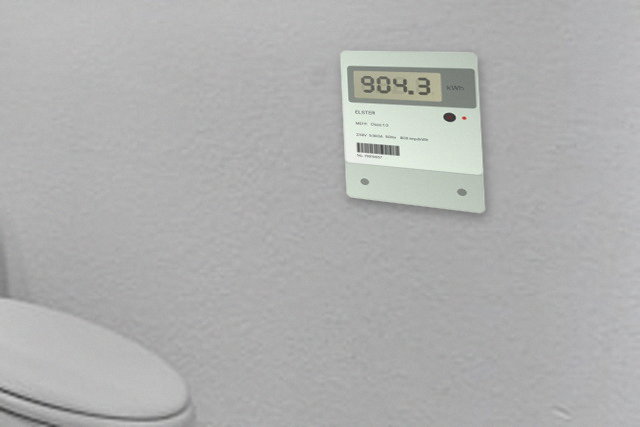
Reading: 904.3 kWh
